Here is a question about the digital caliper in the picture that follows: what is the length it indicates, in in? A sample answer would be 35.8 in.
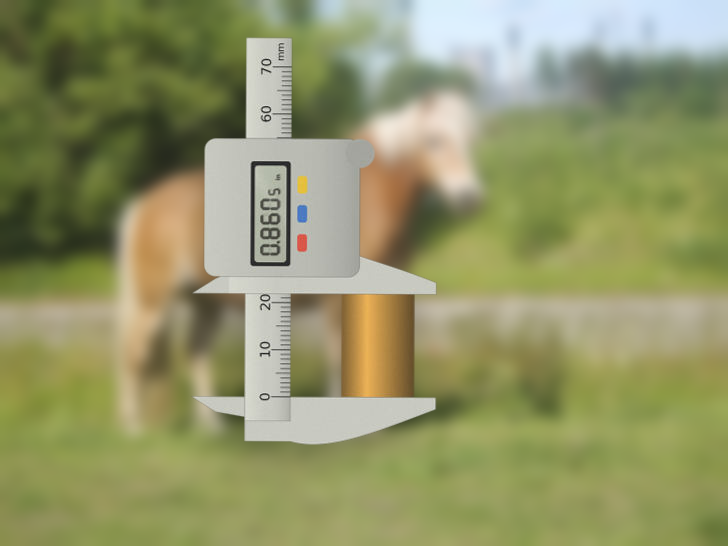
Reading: 0.8605 in
